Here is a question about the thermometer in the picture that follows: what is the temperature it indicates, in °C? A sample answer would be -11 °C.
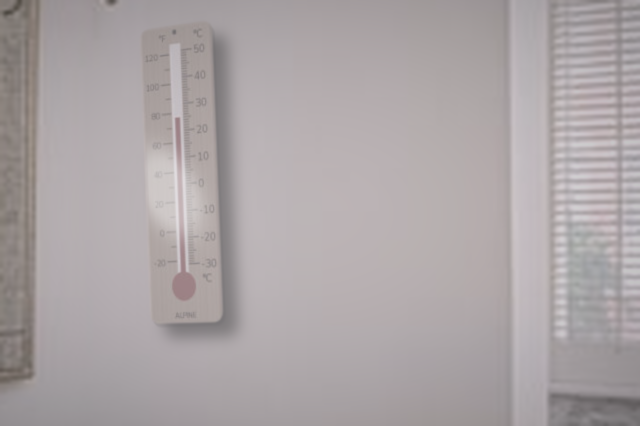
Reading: 25 °C
